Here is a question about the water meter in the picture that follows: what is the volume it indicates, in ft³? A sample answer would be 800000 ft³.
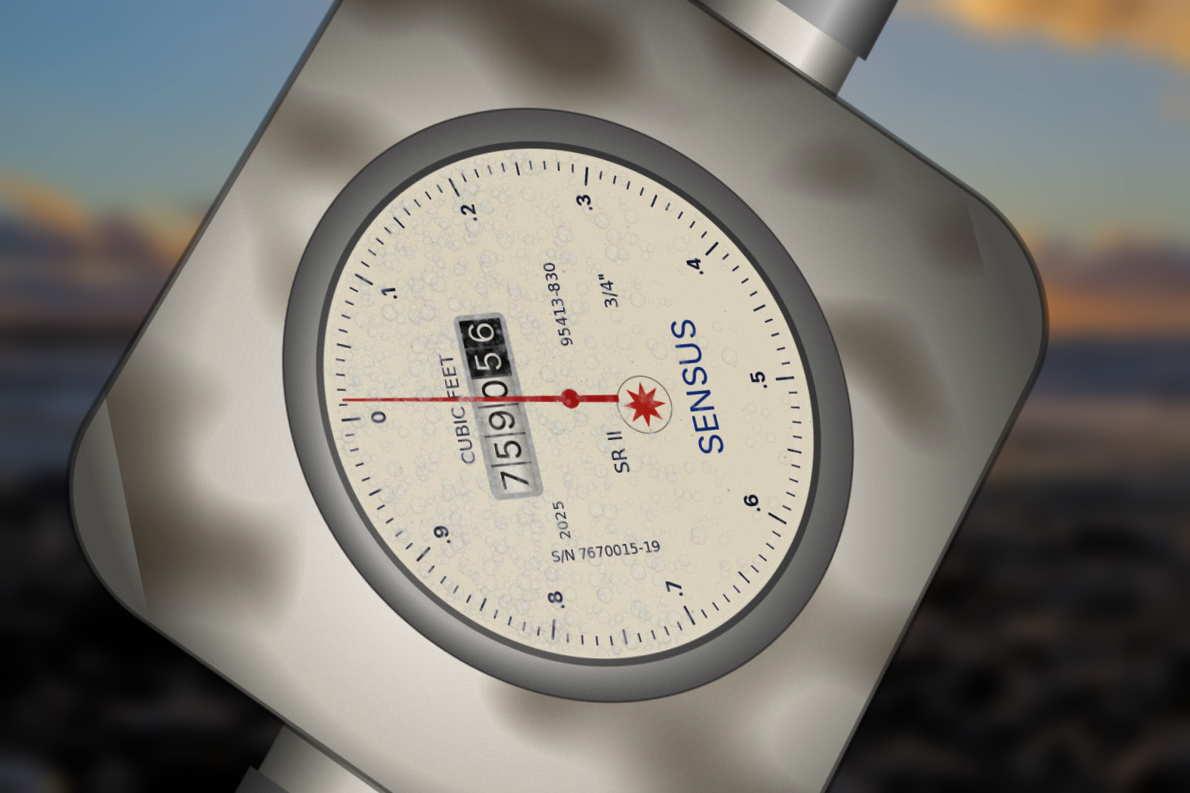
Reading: 759056.01 ft³
